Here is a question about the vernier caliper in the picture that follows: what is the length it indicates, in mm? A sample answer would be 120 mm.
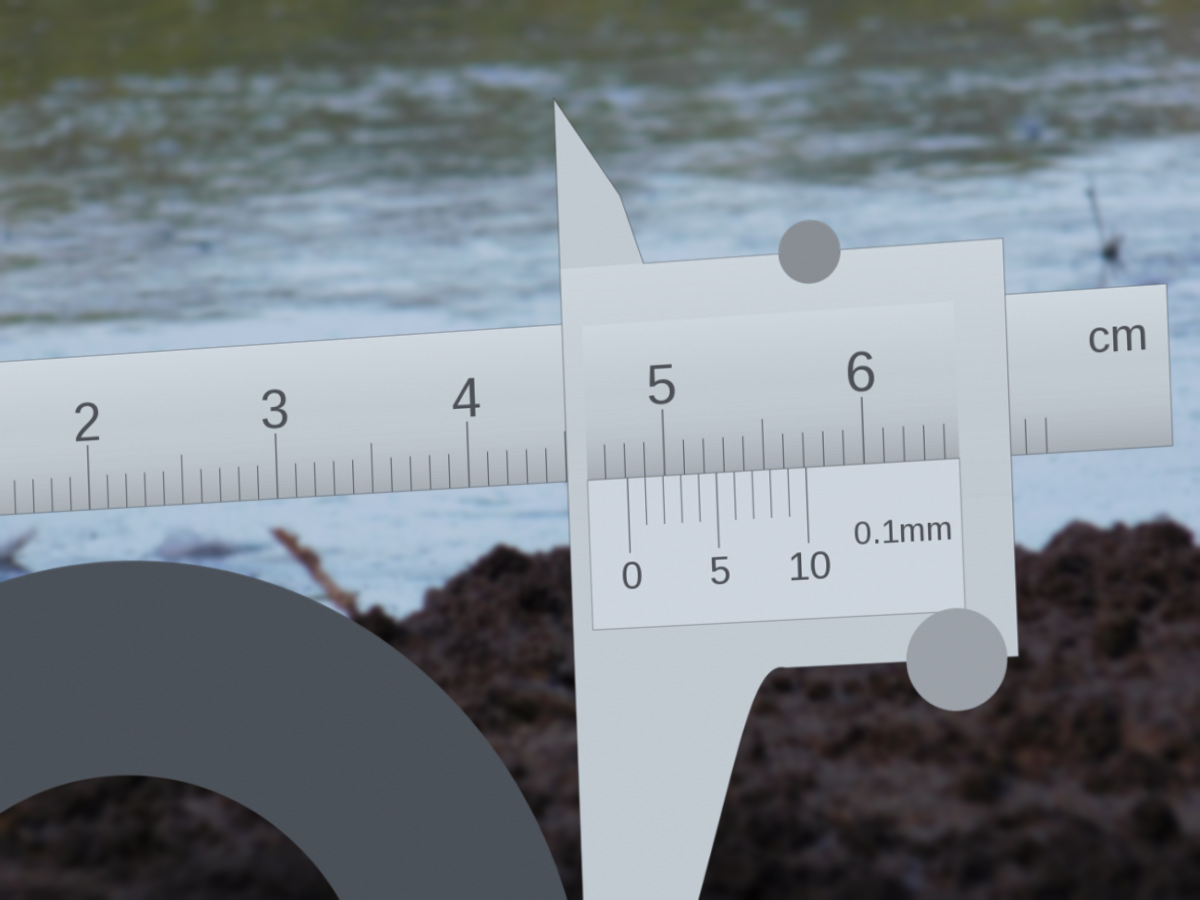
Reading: 48.1 mm
